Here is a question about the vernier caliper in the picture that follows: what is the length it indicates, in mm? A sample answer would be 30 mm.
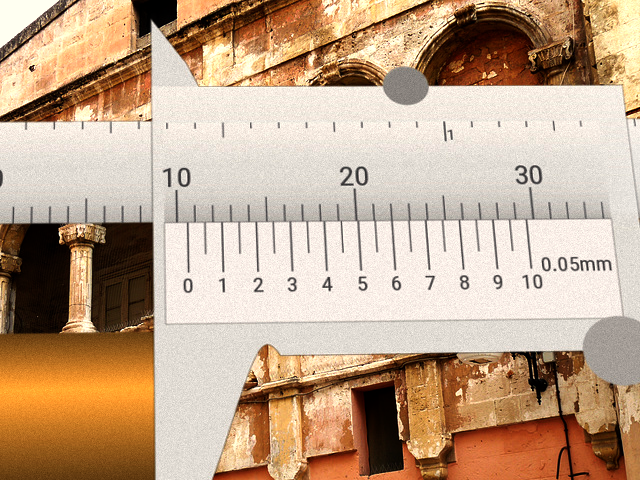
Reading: 10.6 mm
